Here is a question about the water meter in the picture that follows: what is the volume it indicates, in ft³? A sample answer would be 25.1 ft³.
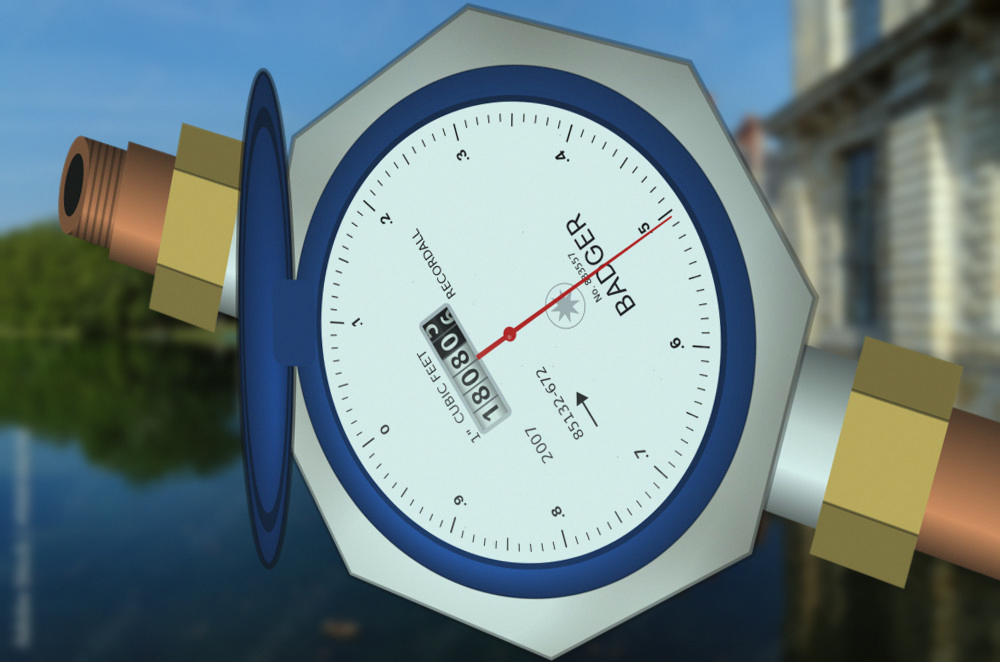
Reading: 180805.50 ft³
